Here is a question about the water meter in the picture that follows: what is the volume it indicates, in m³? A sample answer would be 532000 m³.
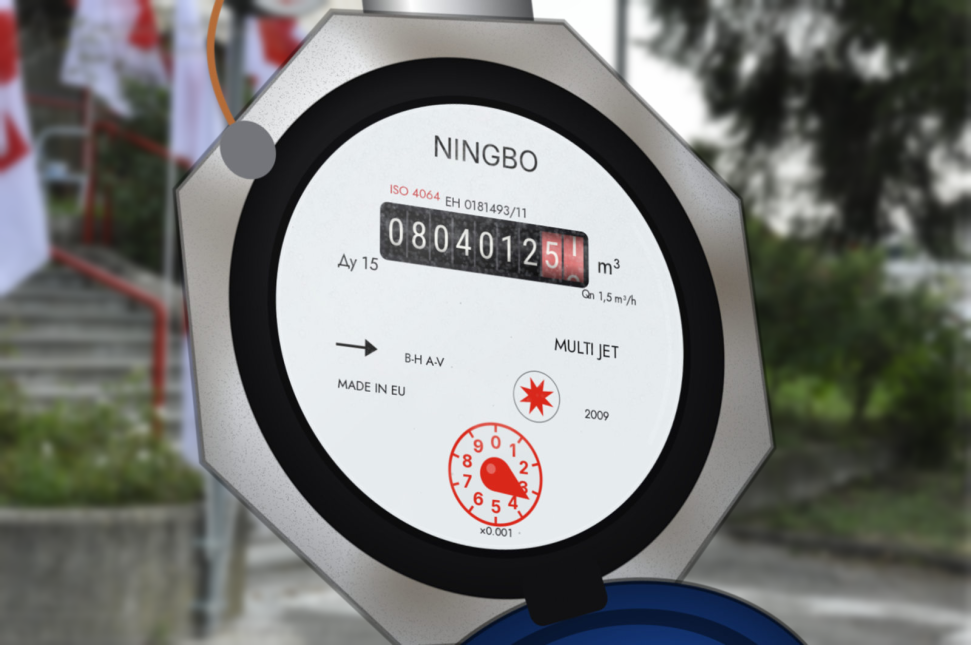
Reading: 804012.513 m³
